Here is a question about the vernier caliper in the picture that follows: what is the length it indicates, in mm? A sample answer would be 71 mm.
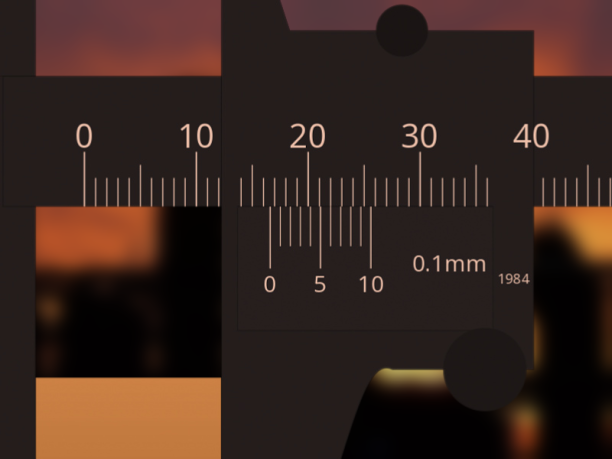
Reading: 16.6 mm
